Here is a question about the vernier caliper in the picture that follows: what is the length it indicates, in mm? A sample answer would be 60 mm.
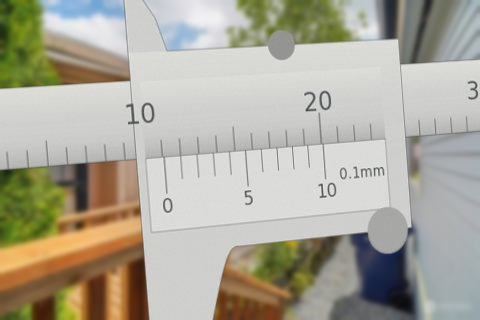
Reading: 11.1 mm
